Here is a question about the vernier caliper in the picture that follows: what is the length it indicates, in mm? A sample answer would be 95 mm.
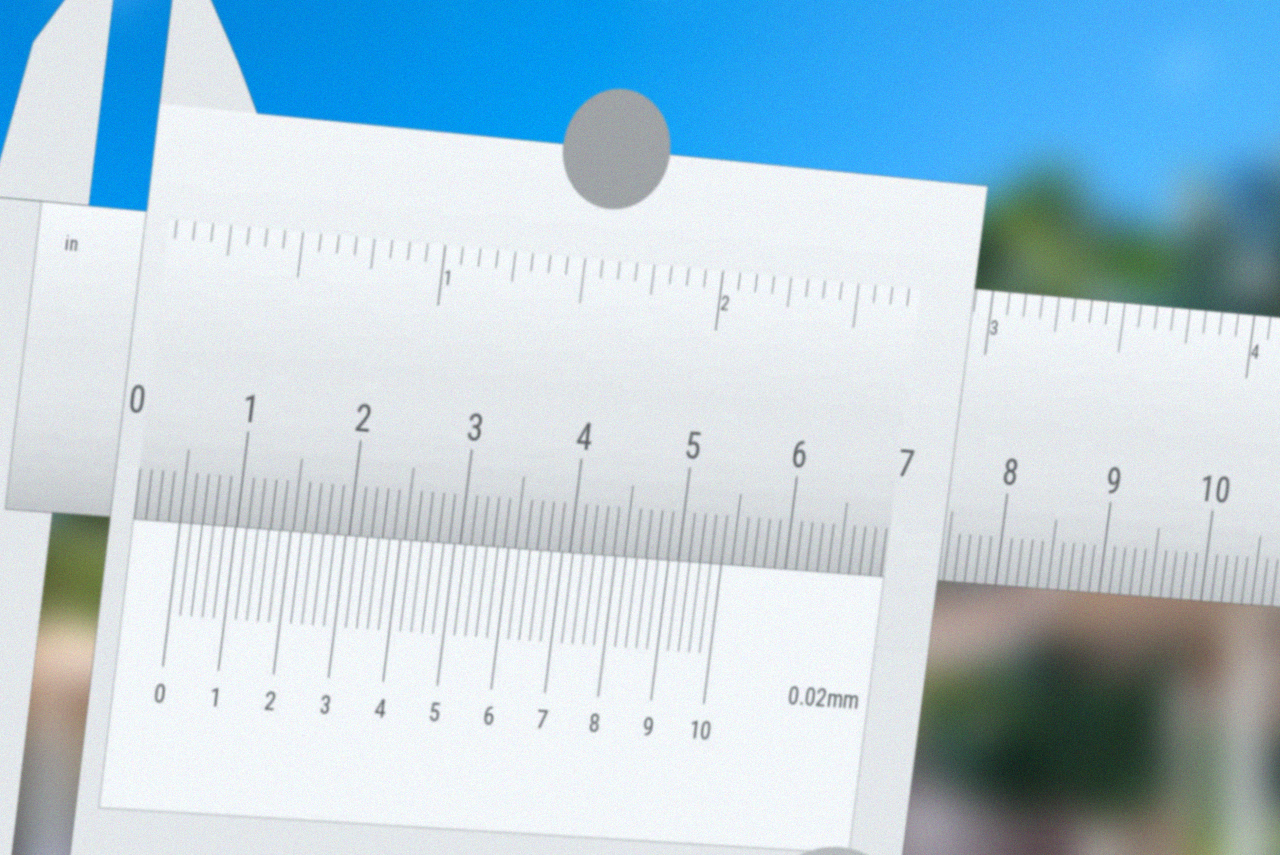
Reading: 5.0 mm
